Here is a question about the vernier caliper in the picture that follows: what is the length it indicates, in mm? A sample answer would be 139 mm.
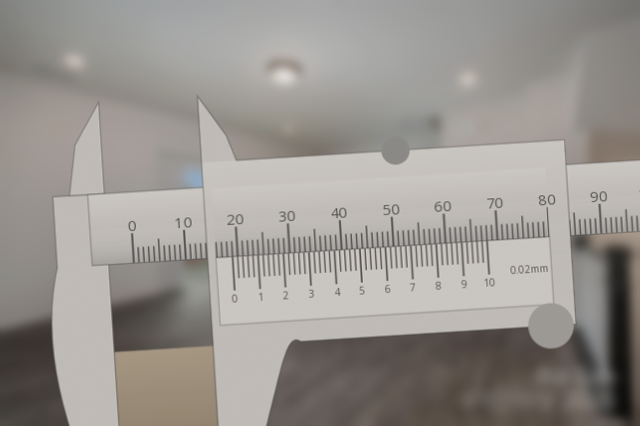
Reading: 19.0 mm
